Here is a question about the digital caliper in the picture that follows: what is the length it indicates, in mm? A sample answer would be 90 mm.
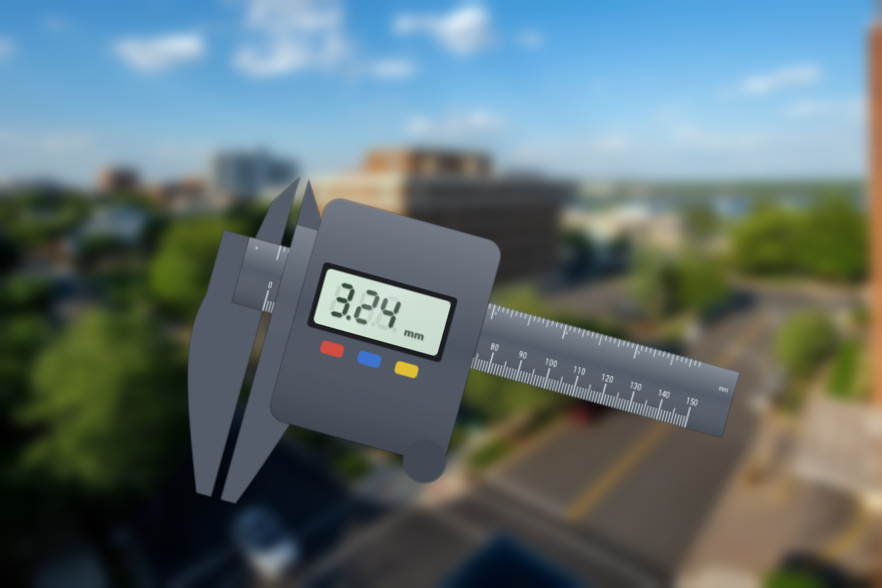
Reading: 3.24 mm
